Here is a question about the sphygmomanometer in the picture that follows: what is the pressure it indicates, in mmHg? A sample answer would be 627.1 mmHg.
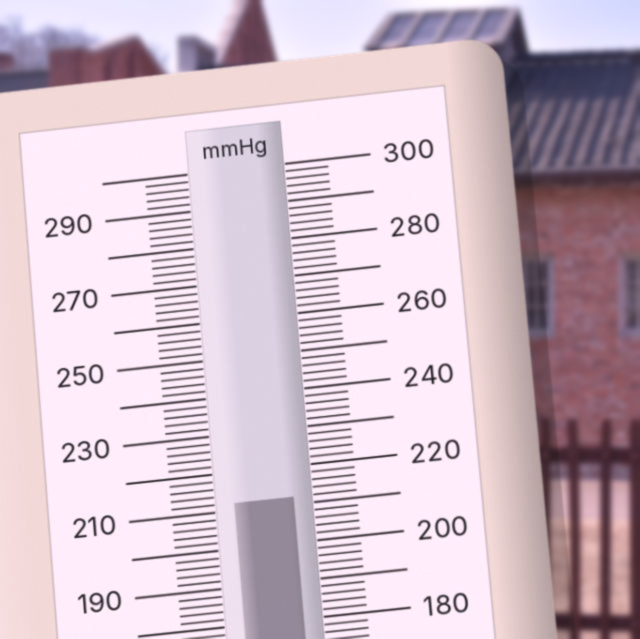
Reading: 212 mmHg
